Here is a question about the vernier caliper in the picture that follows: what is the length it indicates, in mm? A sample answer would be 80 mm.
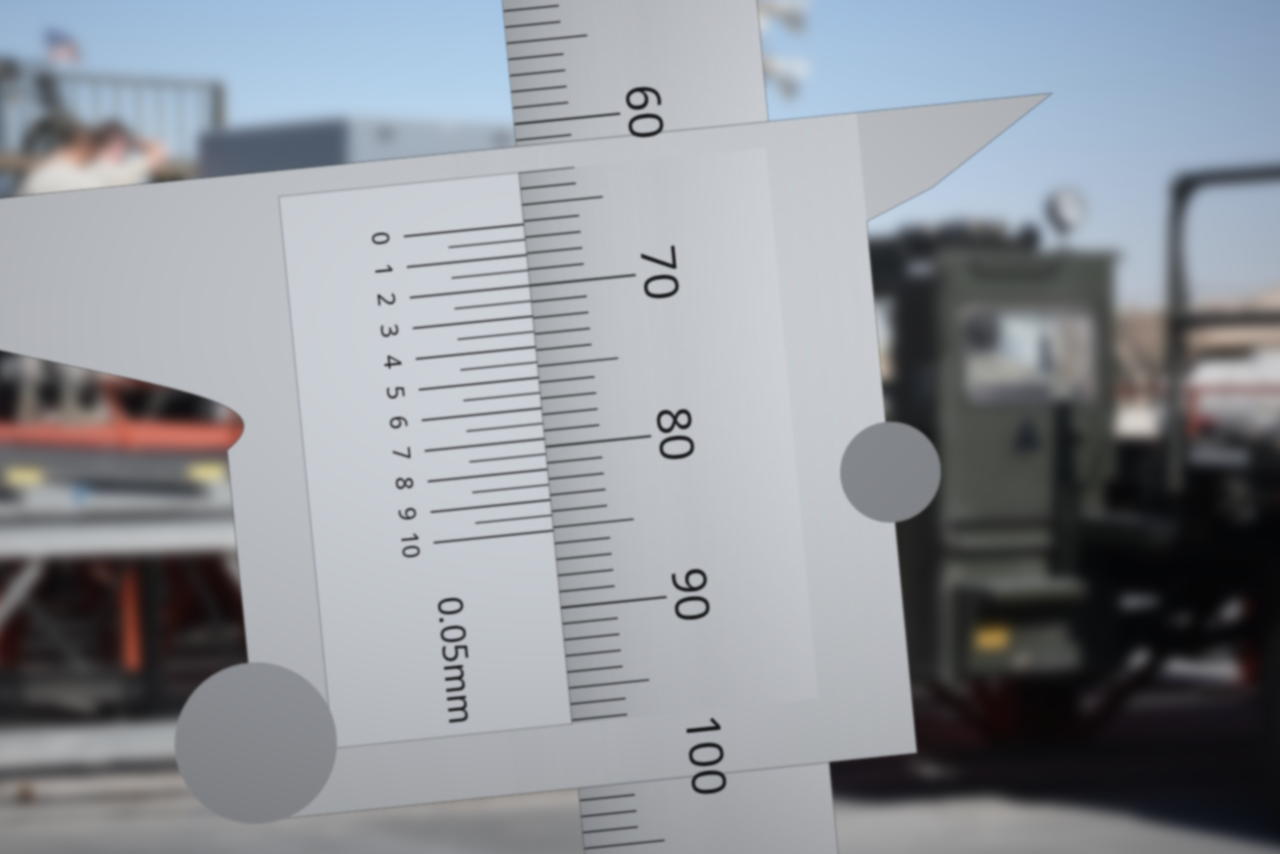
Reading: 66.2 mm
